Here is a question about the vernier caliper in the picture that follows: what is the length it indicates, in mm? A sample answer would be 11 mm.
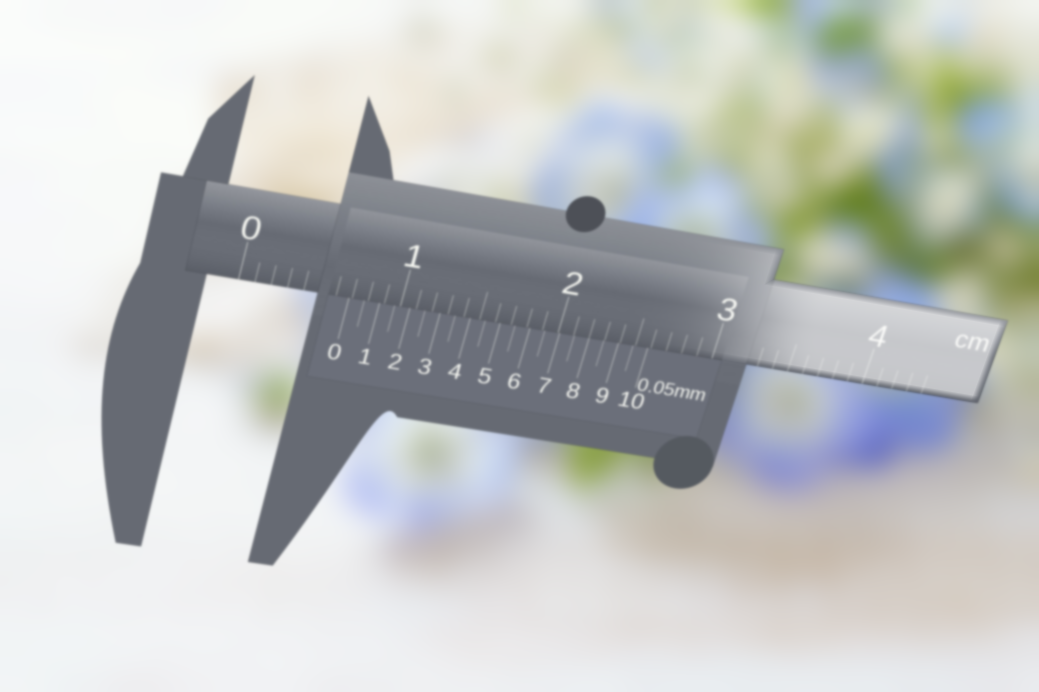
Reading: 6.8 mm
